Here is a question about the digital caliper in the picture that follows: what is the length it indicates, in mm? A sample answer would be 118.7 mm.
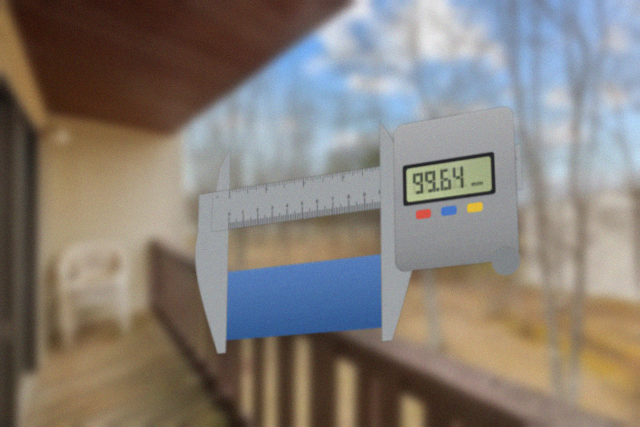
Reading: 99.64 mm
